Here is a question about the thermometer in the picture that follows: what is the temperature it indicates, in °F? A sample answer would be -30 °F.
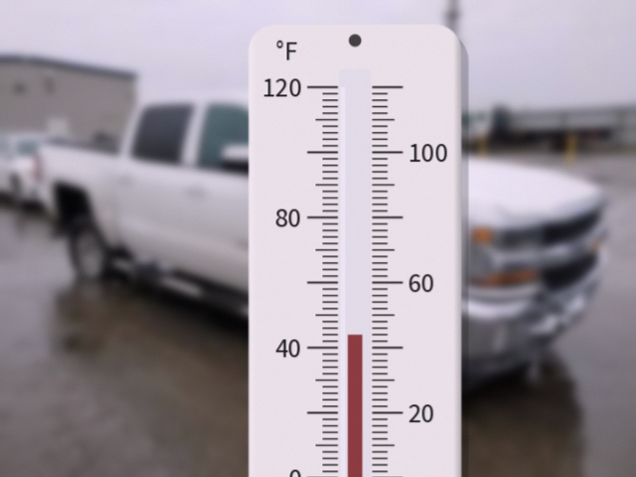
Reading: 44 °F
